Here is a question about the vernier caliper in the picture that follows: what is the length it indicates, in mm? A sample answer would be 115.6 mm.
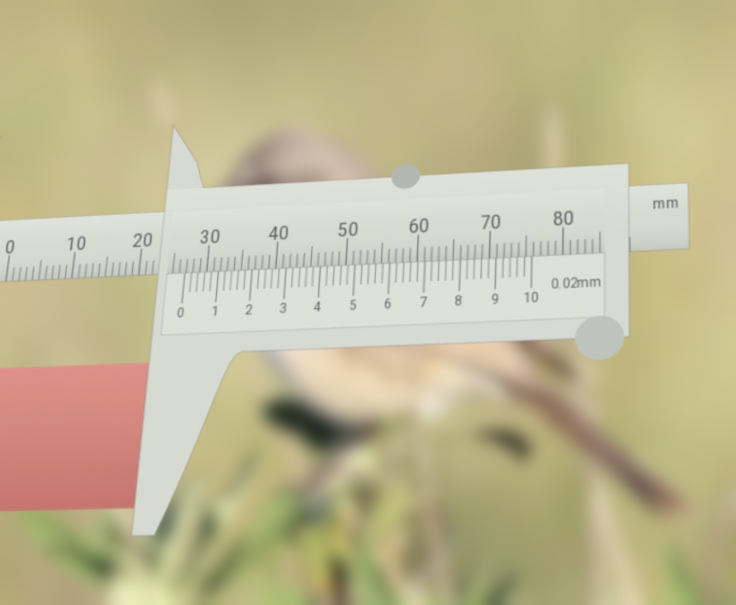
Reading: 26.8 mm
